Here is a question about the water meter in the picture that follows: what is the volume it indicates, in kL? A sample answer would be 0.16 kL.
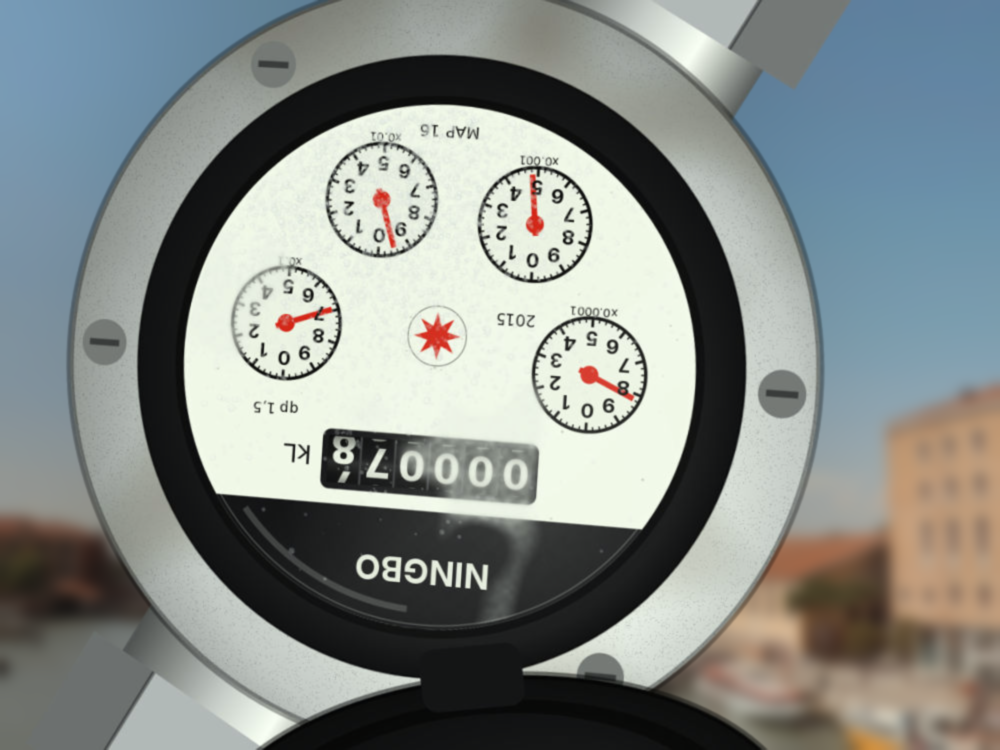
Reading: 77.6948 kL
